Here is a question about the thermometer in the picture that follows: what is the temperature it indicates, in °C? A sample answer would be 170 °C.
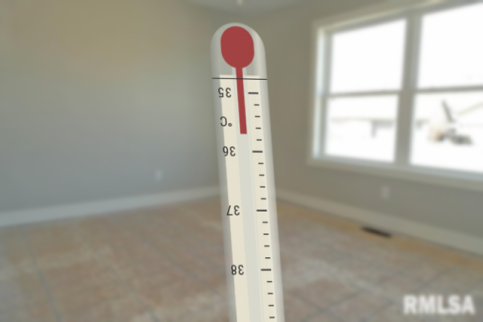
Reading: 35.7 °C
